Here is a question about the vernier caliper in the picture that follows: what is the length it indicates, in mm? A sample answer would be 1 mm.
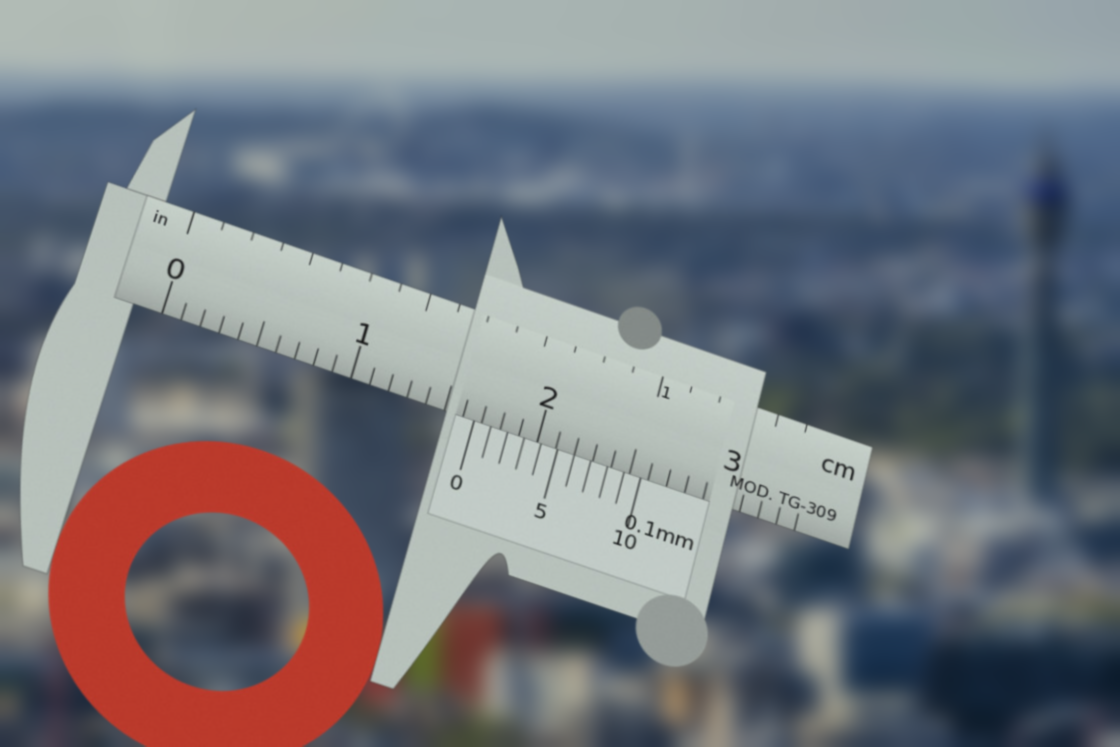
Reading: 16.6 mm
